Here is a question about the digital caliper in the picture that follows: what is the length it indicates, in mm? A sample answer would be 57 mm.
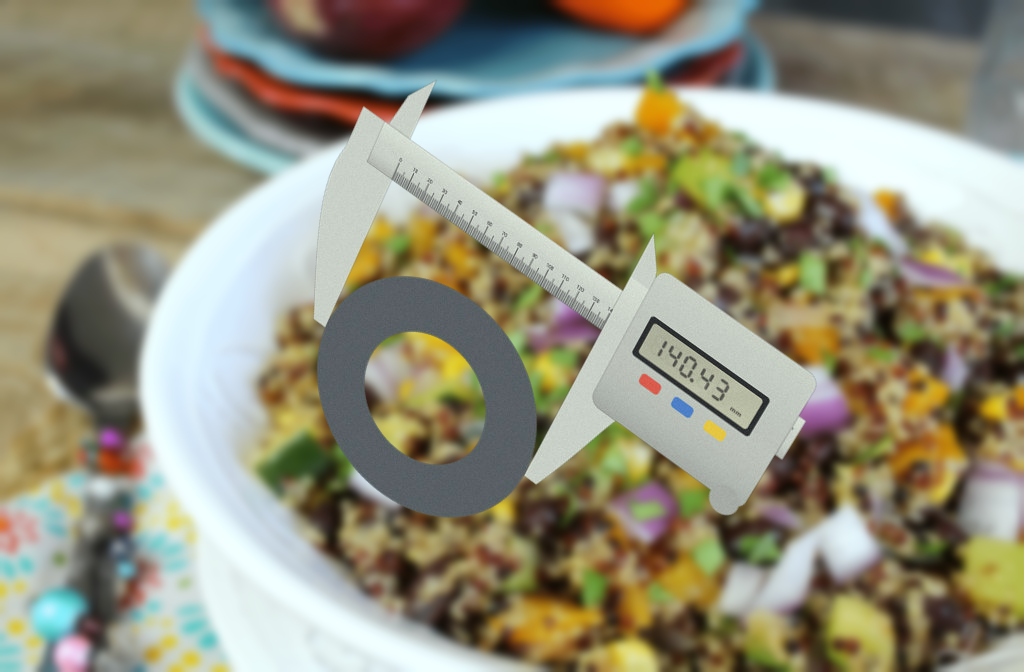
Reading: 140.43 mm
